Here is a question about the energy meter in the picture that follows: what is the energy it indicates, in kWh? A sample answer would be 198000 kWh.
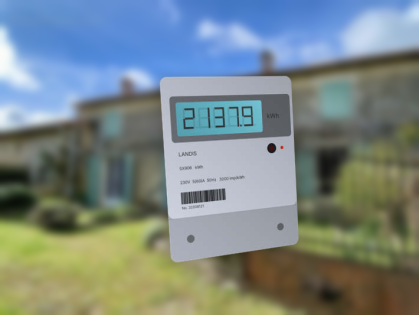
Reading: 2137.9 kWh
